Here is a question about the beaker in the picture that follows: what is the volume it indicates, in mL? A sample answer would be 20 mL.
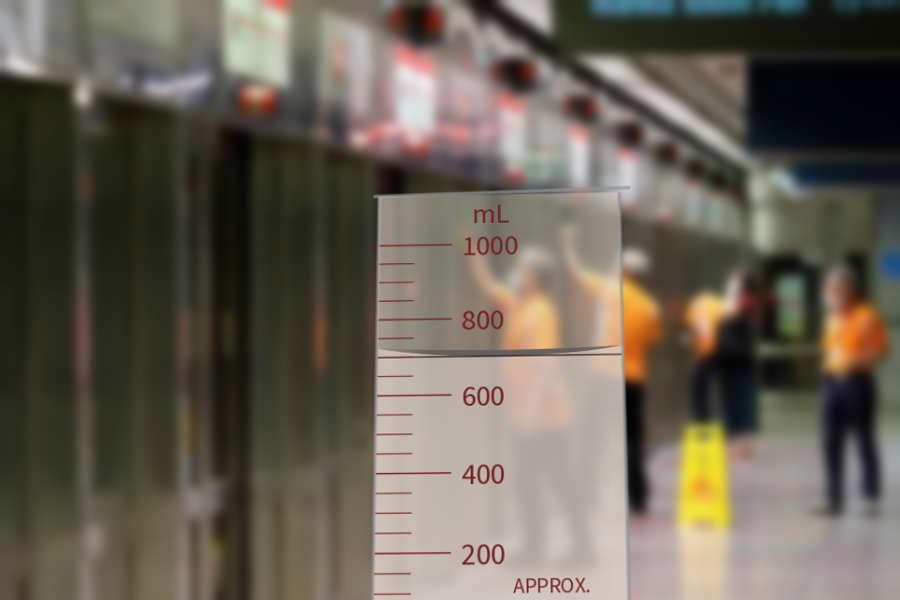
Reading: 700 mL
